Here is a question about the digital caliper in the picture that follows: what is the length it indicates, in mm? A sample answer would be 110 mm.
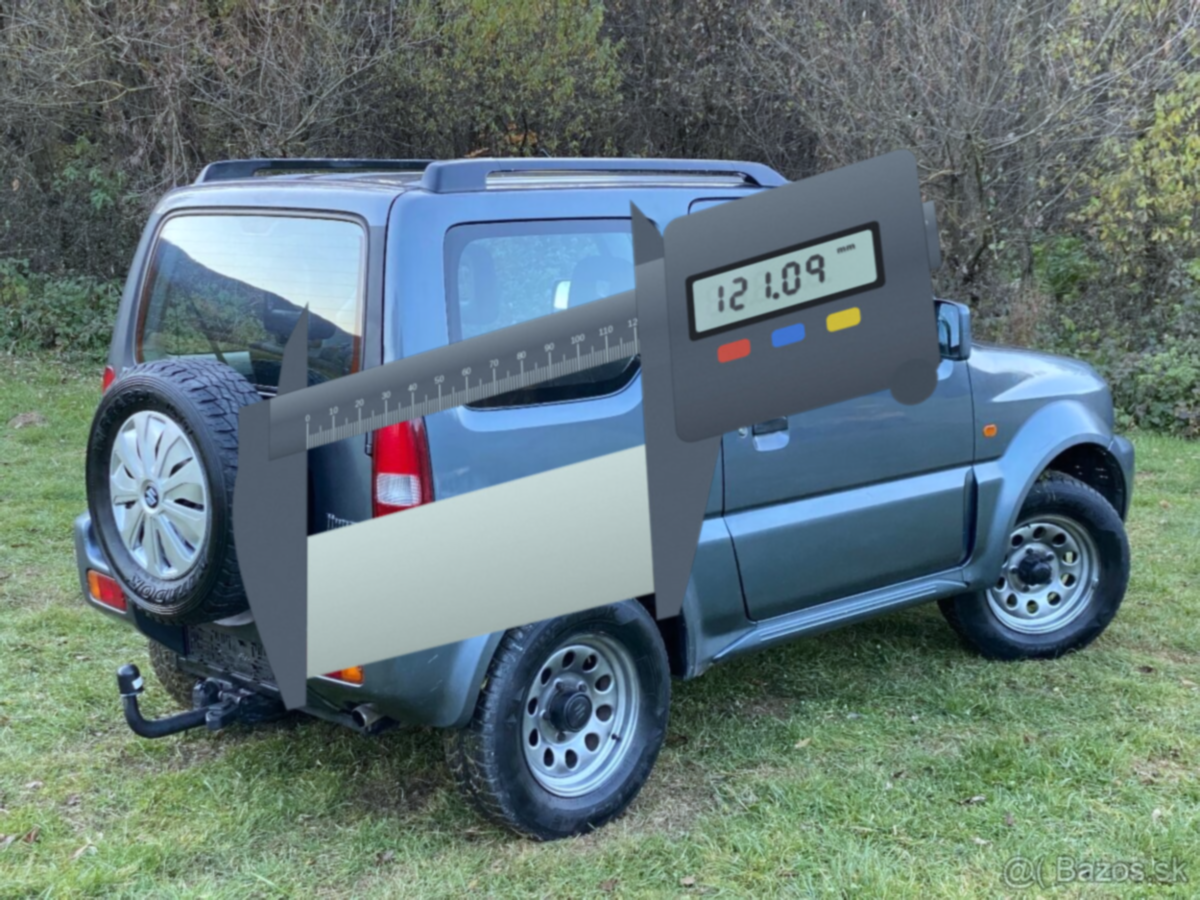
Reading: 121.09 mm
